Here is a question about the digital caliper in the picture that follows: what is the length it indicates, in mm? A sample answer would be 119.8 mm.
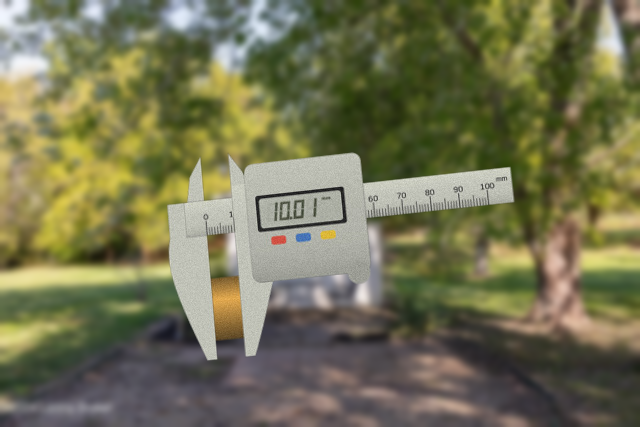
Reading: 10.01 mm
